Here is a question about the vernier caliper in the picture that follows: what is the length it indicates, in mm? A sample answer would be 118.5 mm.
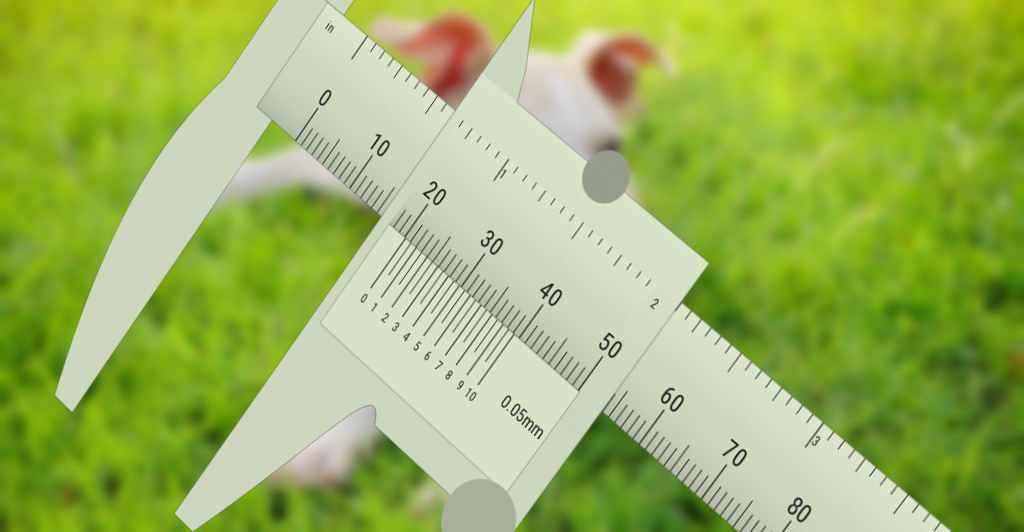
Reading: 20.2 mm
